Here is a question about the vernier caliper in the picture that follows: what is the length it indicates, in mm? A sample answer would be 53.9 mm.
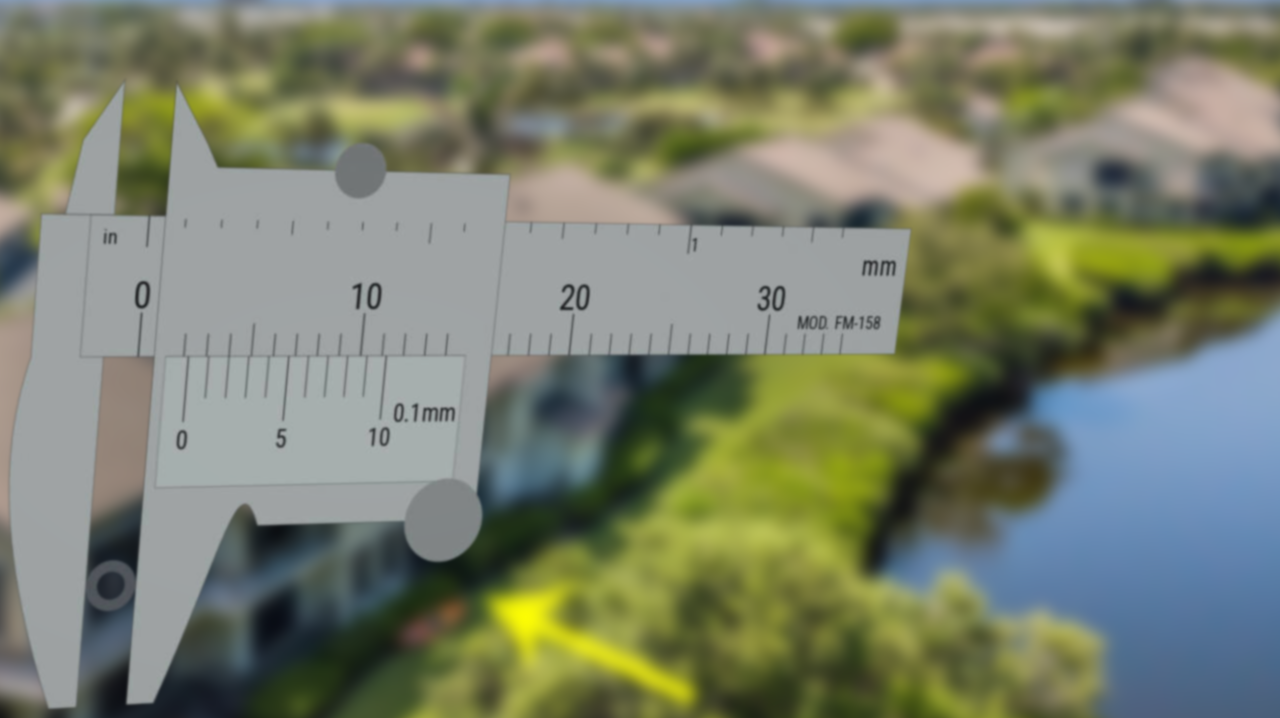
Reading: 2.2 mm
